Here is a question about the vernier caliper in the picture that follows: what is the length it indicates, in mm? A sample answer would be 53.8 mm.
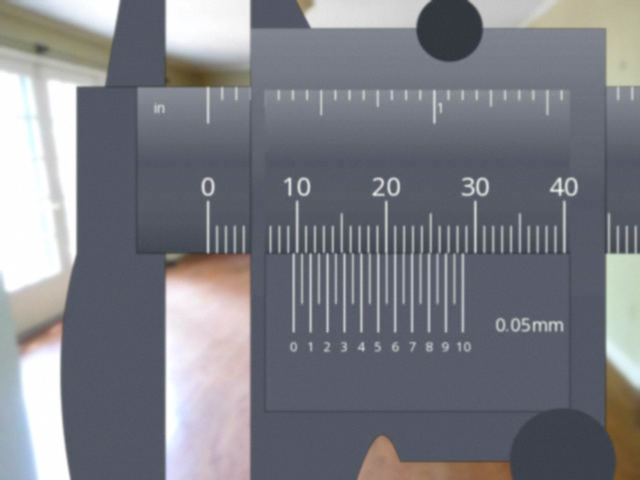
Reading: 9.6 mm
